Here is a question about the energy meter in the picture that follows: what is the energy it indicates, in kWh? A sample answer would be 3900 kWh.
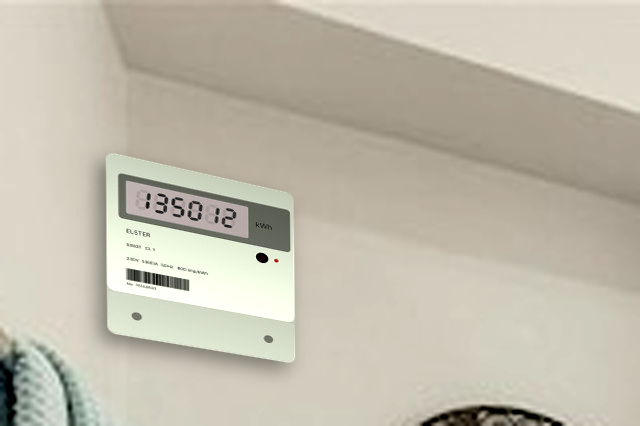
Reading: 135012 kWh
